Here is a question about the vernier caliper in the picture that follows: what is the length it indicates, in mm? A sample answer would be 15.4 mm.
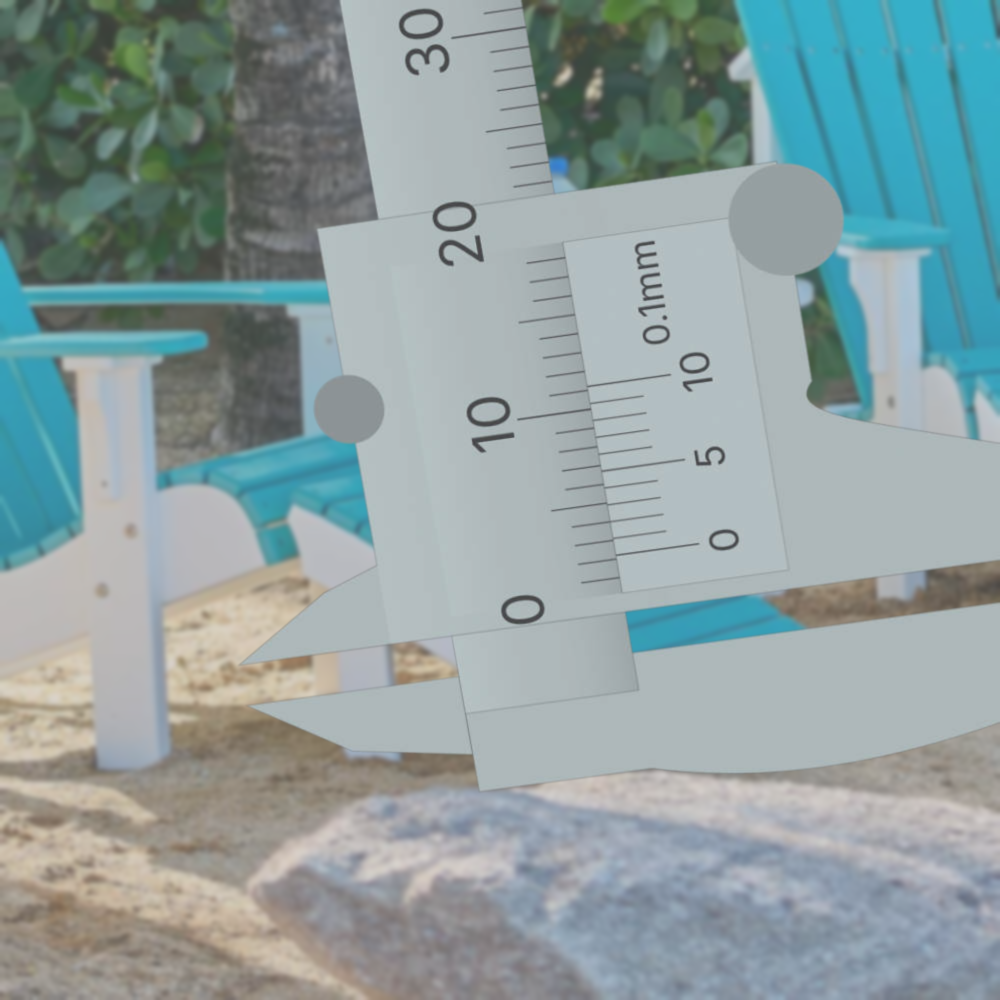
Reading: 2.2 mm
